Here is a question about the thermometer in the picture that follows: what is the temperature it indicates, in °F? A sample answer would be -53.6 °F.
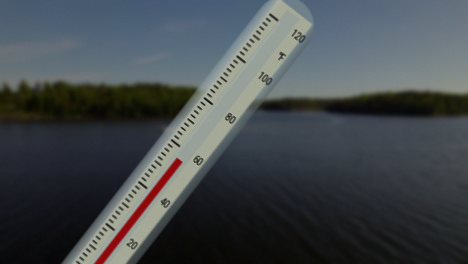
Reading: 56 °F
